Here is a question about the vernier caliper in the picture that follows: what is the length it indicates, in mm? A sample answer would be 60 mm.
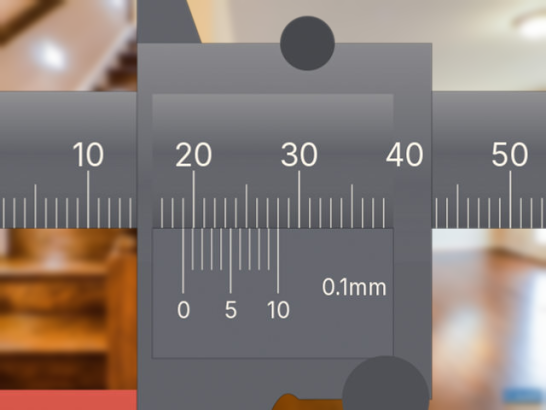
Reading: 19.0 mm
